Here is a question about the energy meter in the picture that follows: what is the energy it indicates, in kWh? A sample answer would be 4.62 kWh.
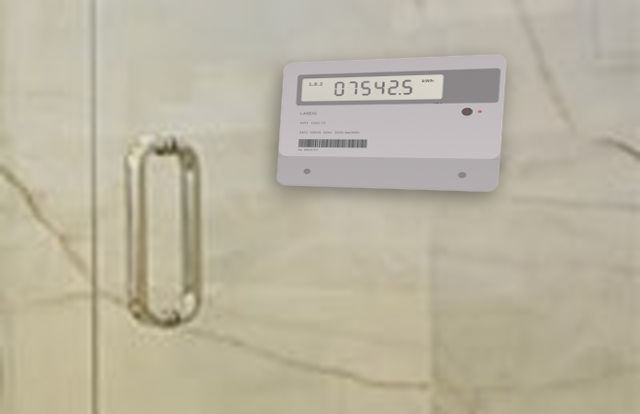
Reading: 7542.5 kWh
